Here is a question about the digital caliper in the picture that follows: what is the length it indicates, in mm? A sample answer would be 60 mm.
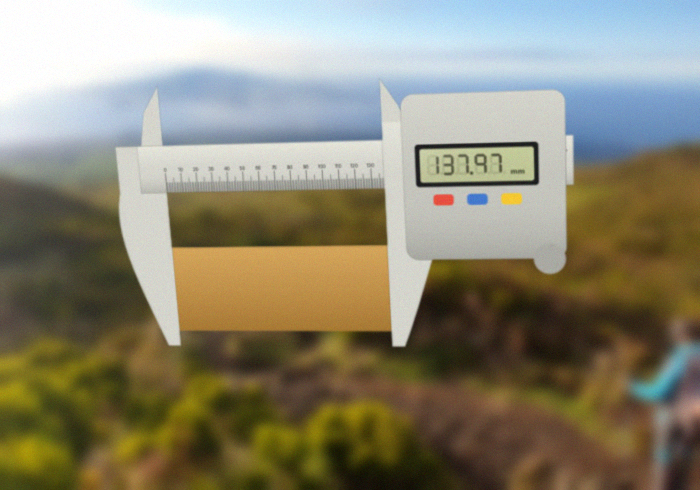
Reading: 137.97 mm
